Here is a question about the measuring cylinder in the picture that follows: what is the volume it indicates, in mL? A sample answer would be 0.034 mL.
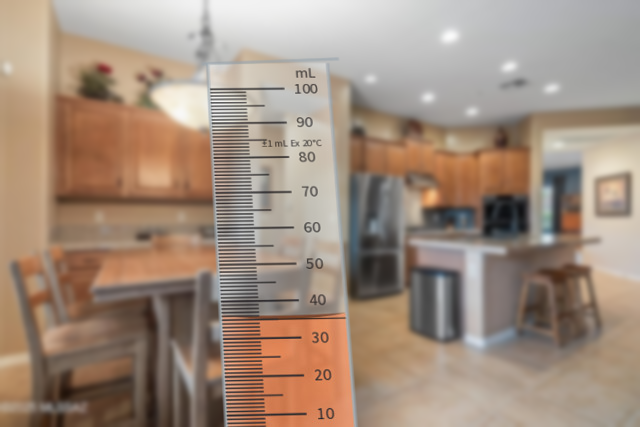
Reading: 35 mL
